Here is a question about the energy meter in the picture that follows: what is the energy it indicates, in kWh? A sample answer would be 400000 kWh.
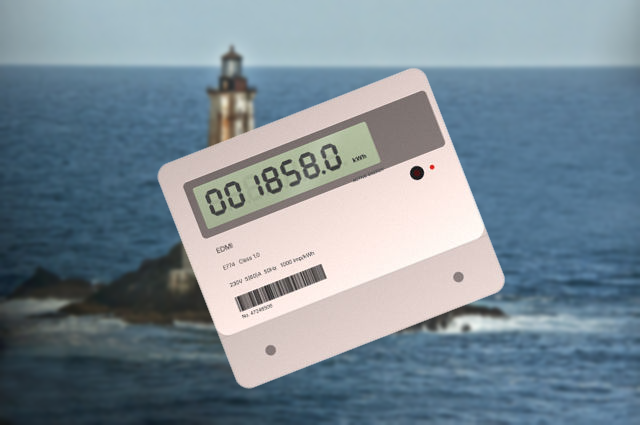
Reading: 1858.0 kWh
